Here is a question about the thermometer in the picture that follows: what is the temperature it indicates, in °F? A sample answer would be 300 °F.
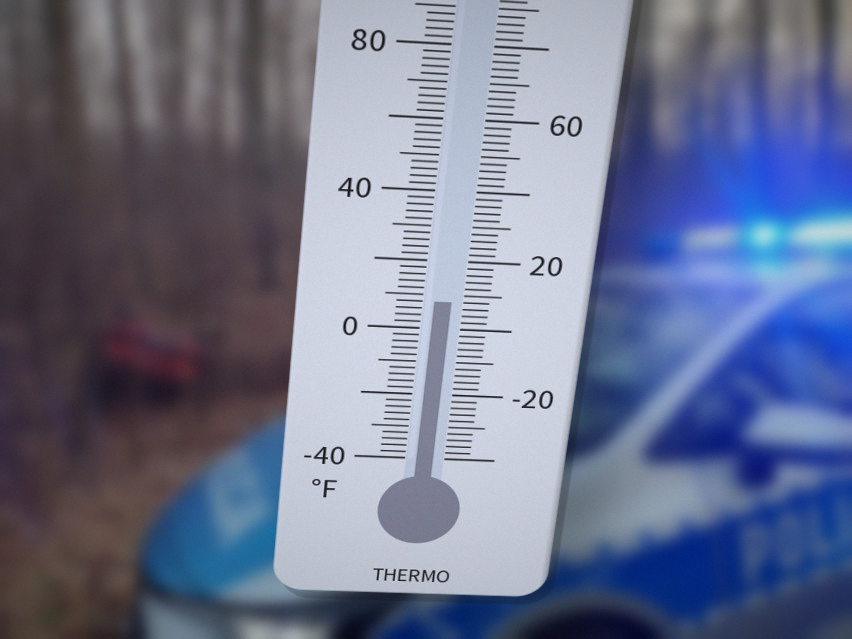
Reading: 8 °F
